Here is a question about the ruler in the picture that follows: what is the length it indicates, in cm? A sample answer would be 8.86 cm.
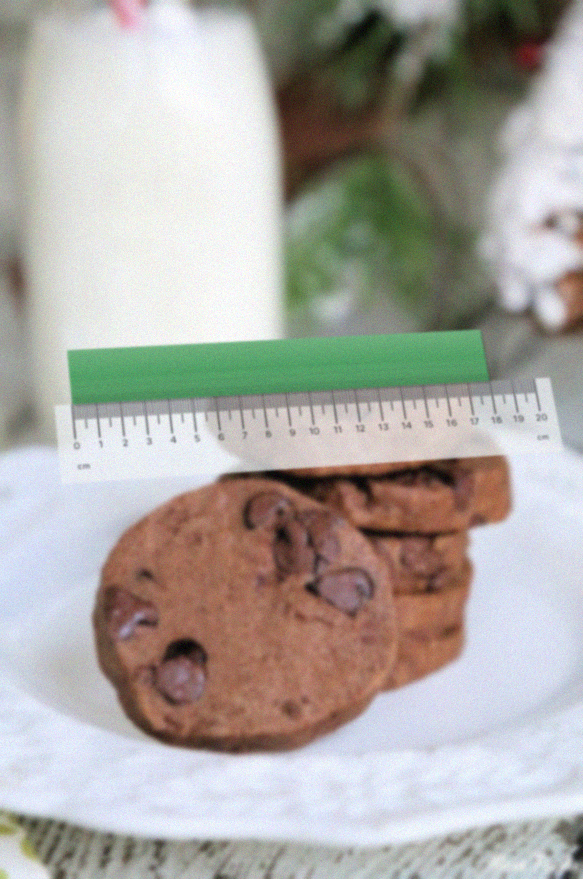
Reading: 18 cm
